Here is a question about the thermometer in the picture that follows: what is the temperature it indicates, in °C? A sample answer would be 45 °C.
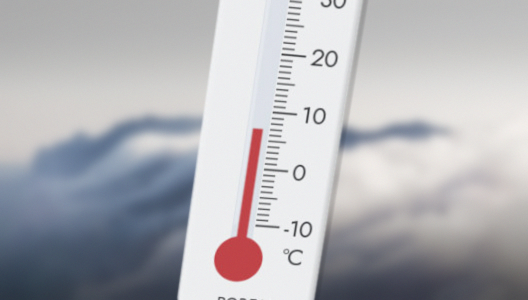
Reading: 7 °C
